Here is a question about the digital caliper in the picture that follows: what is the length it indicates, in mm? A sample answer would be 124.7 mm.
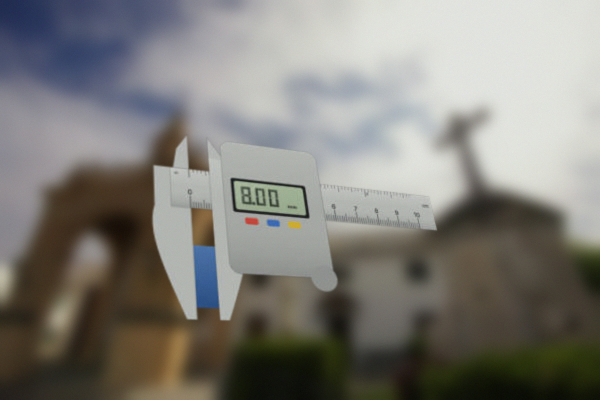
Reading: 8.00 mm
